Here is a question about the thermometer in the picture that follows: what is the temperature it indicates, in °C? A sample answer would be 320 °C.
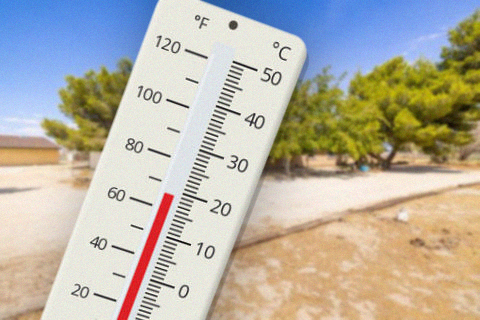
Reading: 19 °C
